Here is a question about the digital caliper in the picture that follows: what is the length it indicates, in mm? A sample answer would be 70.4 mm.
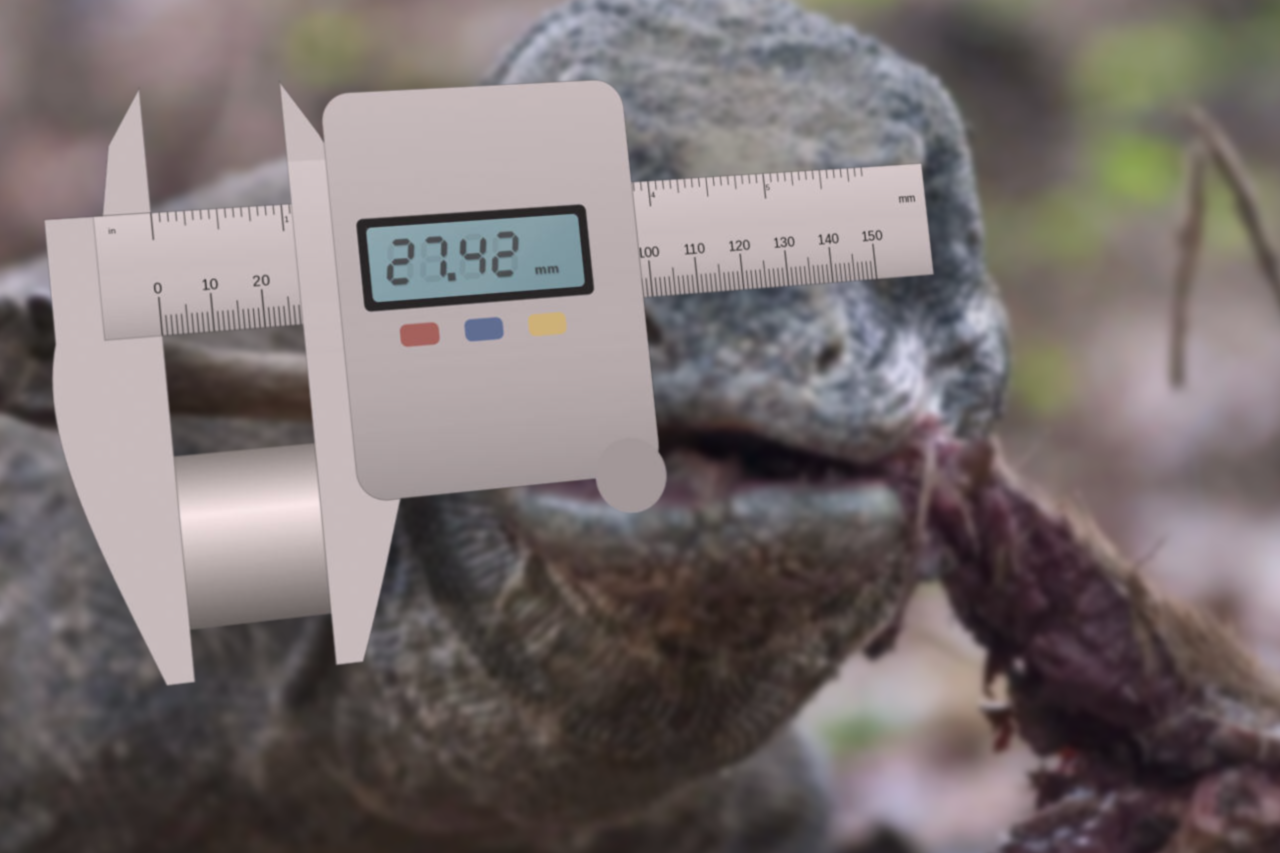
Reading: 27.42 mm
